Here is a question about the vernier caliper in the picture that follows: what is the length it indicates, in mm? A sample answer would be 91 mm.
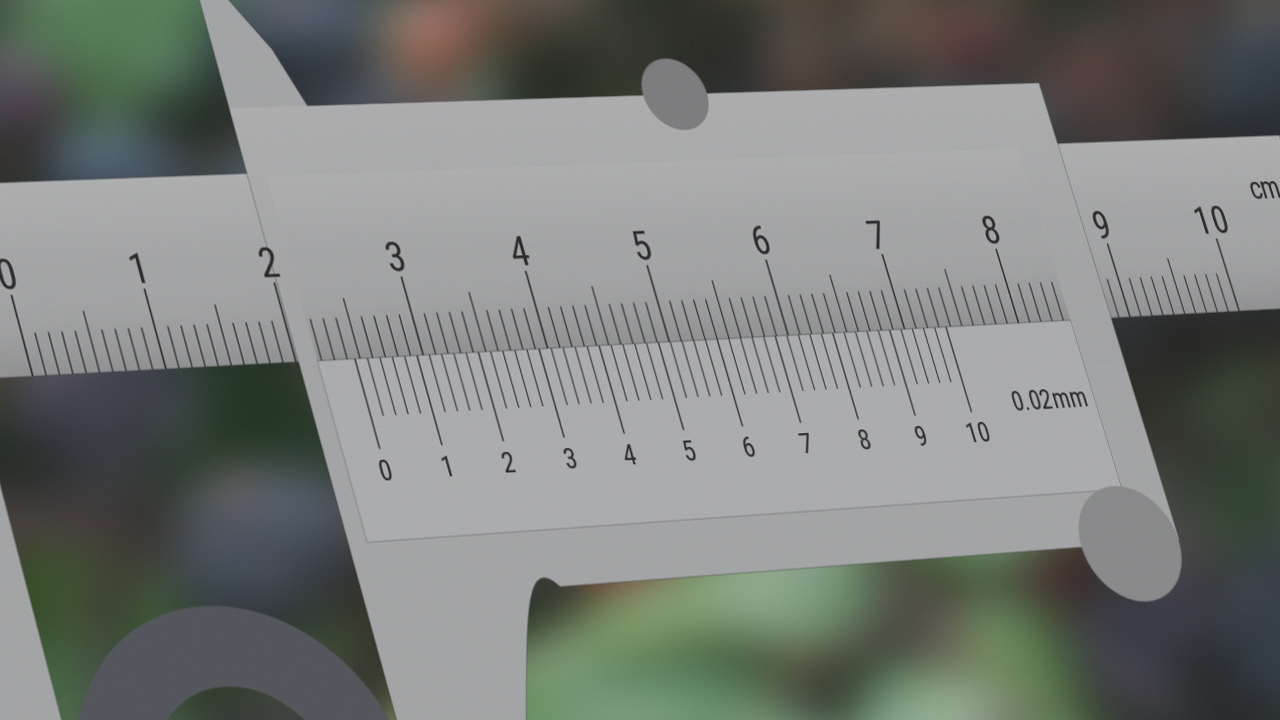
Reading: 24.6 mm
